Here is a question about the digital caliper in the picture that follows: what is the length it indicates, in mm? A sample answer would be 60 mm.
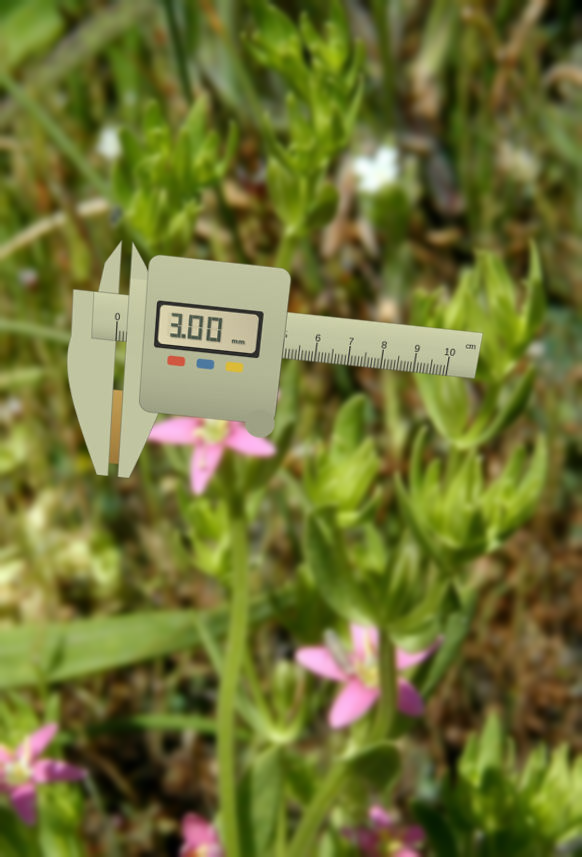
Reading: 3.00 mm
